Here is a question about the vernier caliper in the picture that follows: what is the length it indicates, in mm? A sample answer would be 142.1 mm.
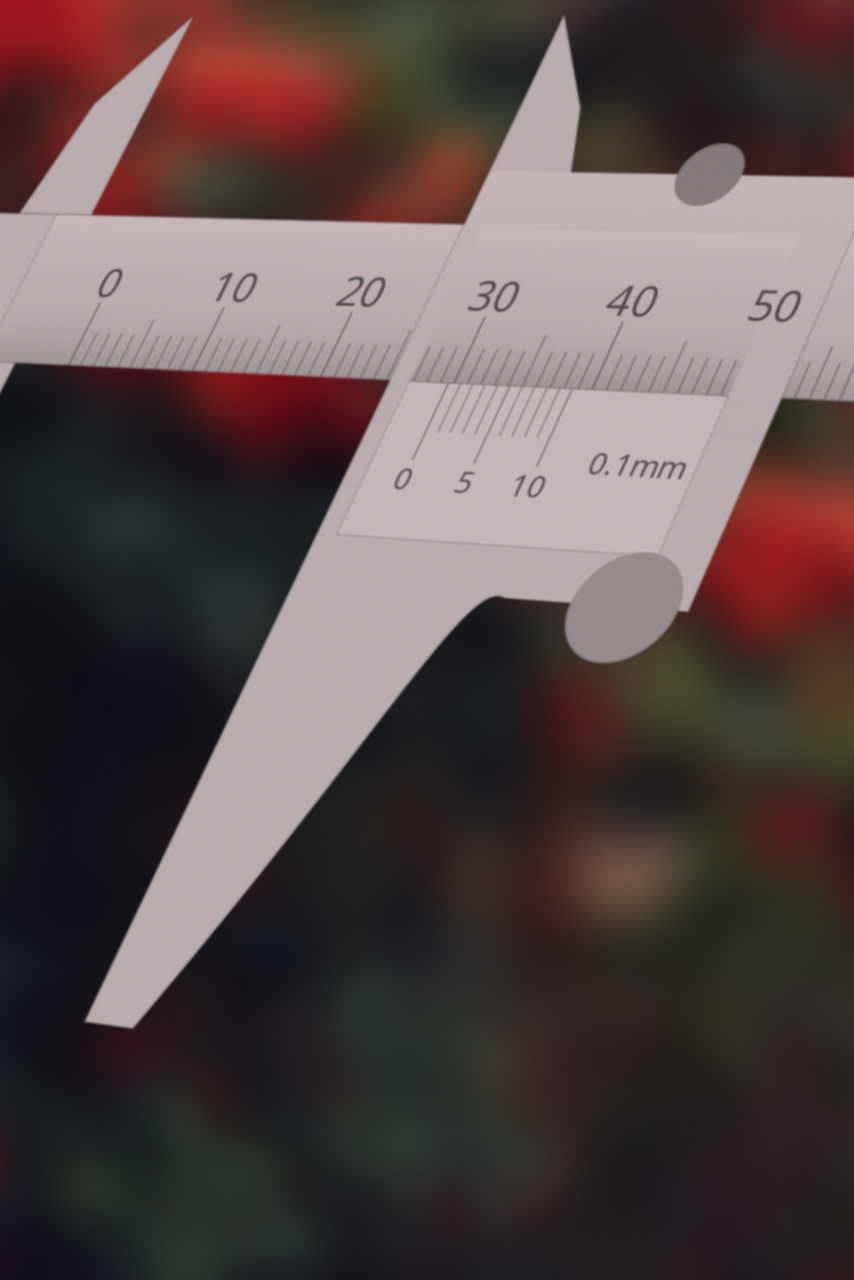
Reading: 29.6 mm
